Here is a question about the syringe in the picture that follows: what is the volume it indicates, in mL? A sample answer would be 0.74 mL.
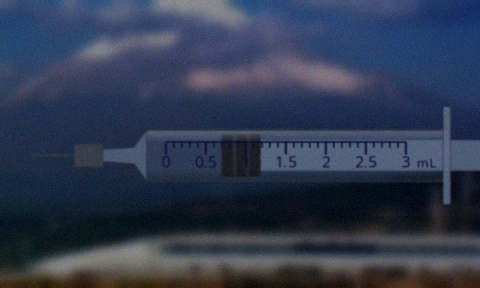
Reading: 0.7 mL
